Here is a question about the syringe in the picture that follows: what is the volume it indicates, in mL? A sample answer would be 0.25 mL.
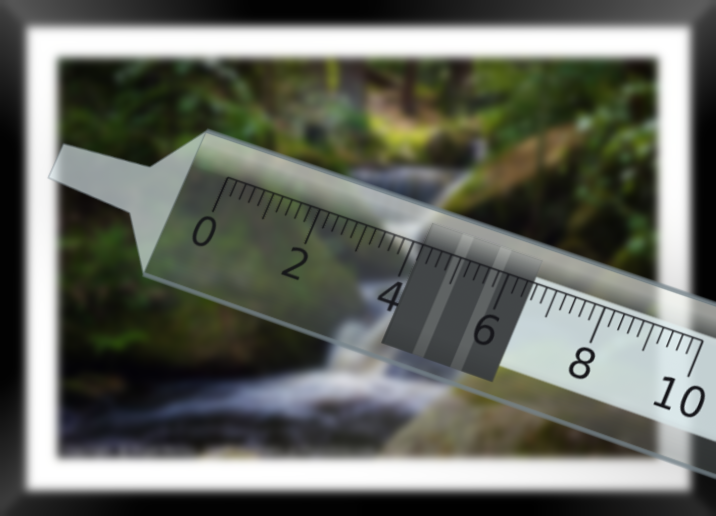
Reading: 4.2 mL
